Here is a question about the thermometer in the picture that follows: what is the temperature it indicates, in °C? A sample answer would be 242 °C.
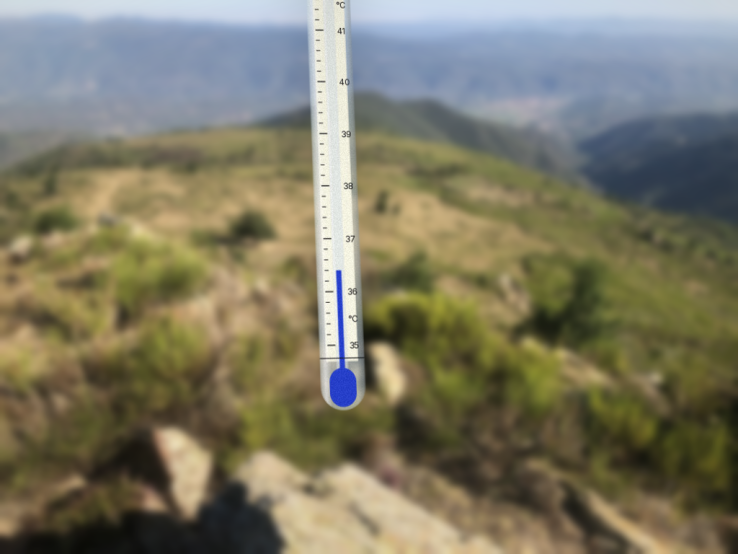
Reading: 36.4 °C
